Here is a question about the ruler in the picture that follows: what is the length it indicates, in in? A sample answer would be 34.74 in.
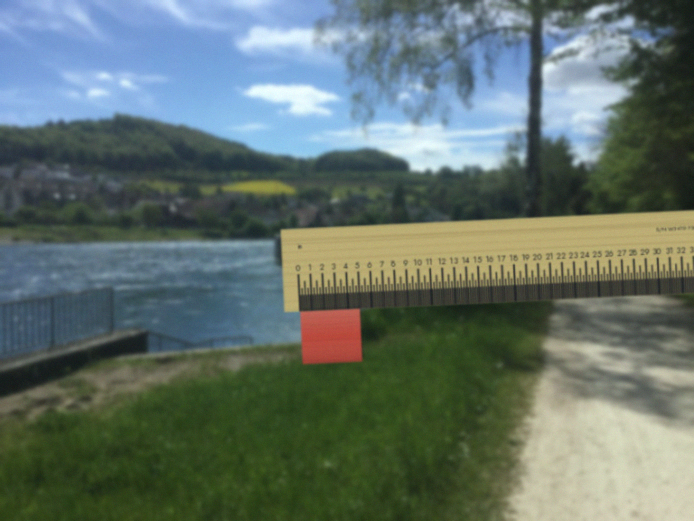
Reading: 5 in
